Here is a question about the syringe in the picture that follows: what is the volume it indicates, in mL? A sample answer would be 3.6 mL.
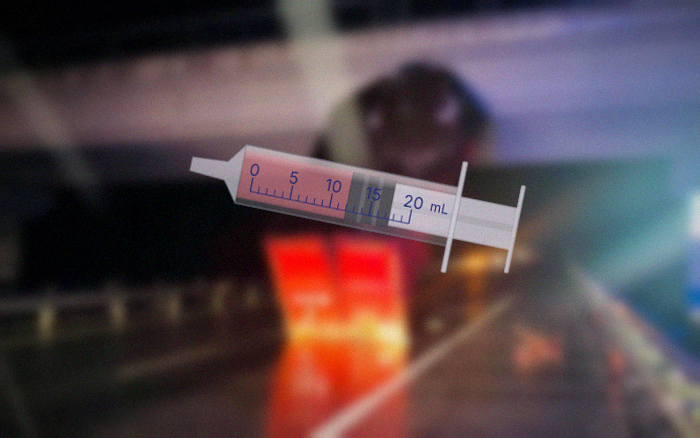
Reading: 12 mL
